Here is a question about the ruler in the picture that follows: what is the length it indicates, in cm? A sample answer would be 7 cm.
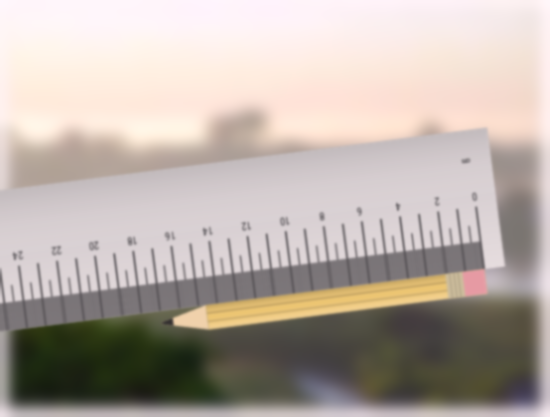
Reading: 17 cm
